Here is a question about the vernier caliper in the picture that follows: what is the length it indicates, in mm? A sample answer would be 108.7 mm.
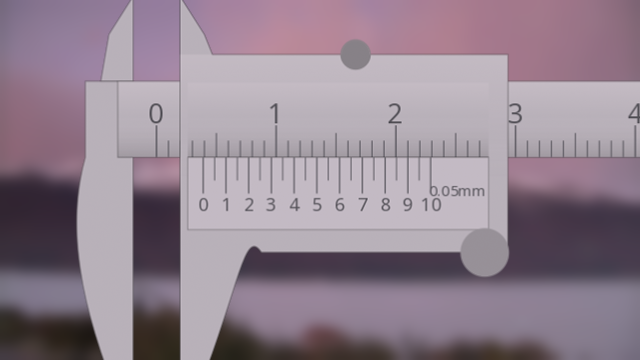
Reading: 3.9 mm
